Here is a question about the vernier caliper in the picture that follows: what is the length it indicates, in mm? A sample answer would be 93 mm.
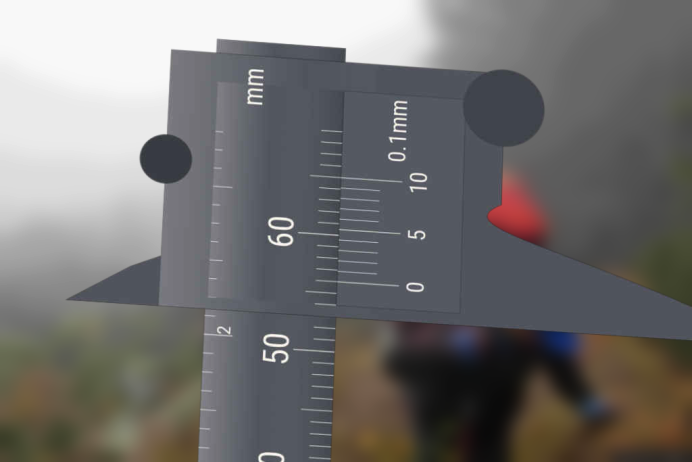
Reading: 56.0 mm
